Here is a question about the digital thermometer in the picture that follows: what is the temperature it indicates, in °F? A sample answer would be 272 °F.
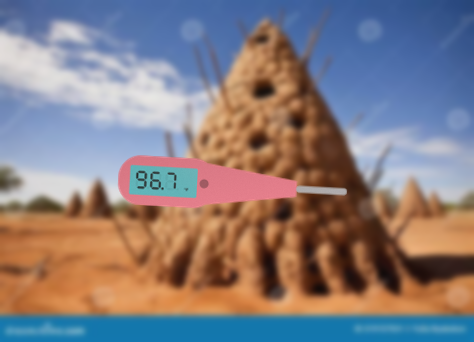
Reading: 96.7 °F
